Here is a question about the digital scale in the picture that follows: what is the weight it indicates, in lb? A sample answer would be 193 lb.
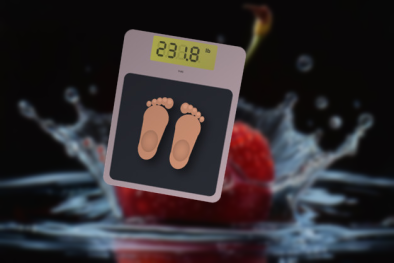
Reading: 231.8 lb
